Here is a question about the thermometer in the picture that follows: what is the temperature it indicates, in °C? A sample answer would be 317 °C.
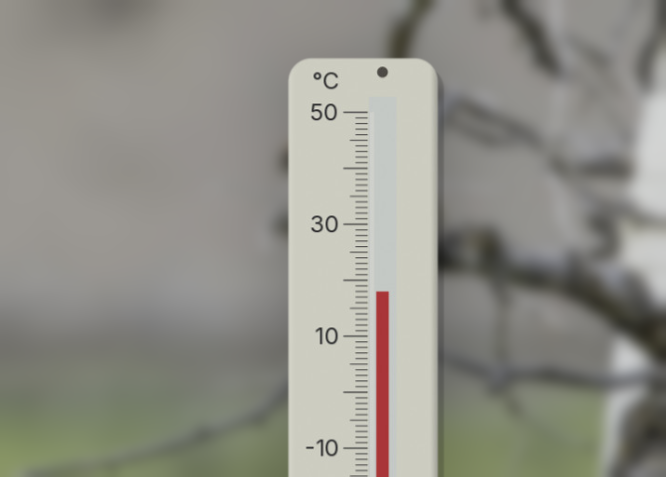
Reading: 18 °C
